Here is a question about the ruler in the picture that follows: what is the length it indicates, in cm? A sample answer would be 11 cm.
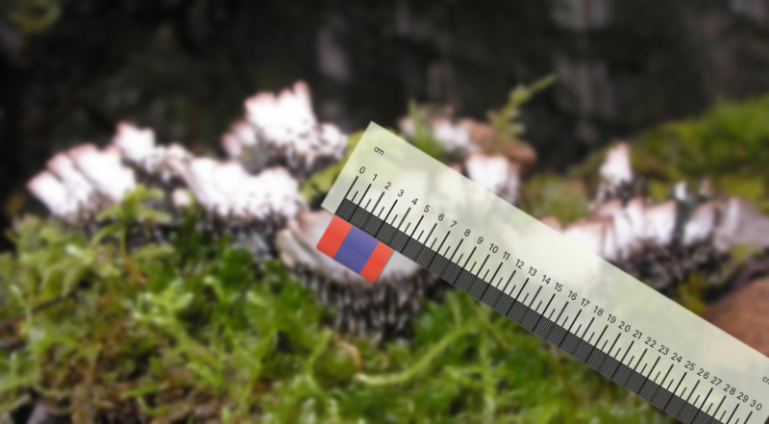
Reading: 4.5 cm
